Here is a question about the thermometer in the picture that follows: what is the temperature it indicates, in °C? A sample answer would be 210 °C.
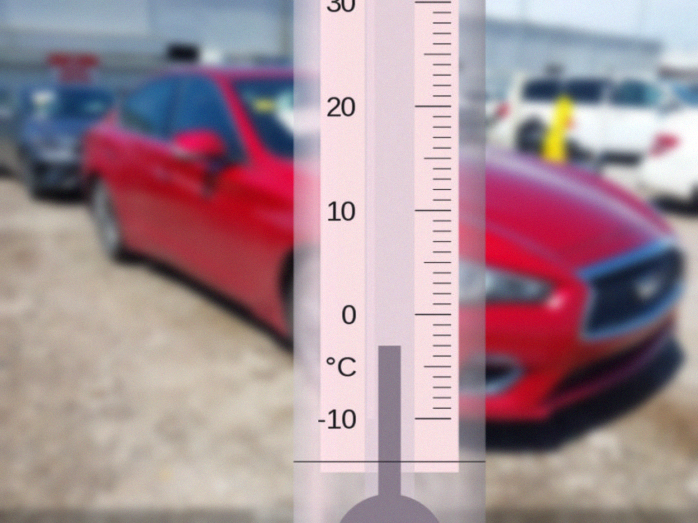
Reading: -3 °C
